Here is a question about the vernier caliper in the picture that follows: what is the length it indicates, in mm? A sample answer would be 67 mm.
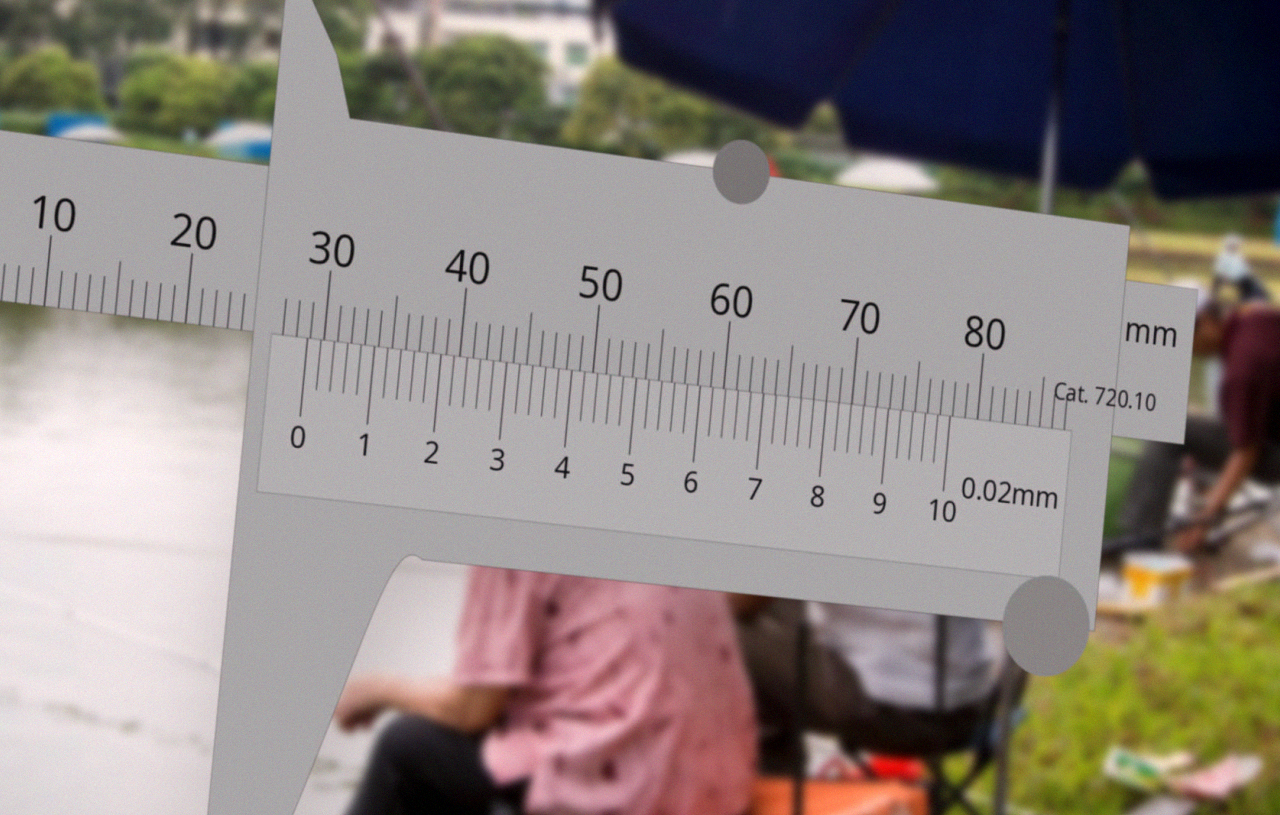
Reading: 28.8 mm
